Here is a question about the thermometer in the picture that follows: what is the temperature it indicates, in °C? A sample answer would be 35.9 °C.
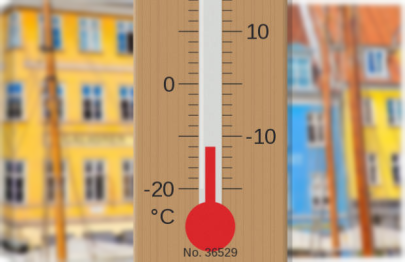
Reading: -12 °C
